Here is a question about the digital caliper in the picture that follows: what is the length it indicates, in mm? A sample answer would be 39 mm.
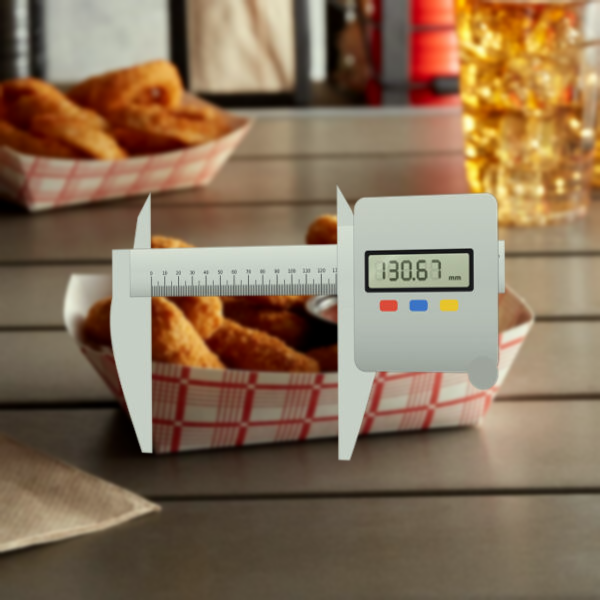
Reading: 130.67 mm
